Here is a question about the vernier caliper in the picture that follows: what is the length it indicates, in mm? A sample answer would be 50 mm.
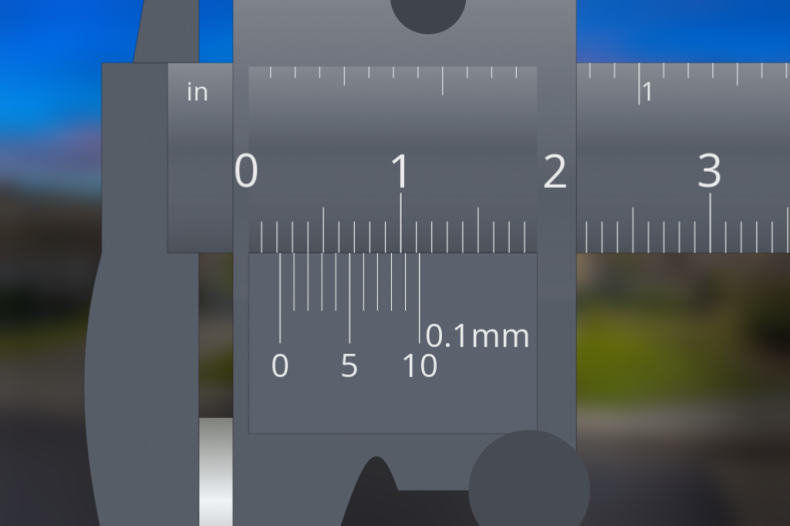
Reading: 2.2 mm
